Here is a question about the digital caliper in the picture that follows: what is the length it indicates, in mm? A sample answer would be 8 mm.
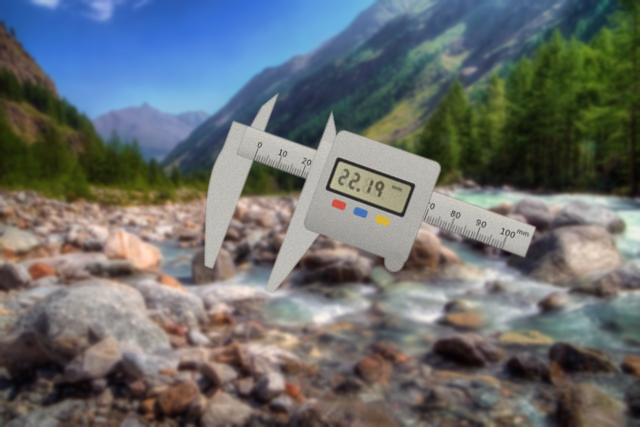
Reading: 22.19 mm
